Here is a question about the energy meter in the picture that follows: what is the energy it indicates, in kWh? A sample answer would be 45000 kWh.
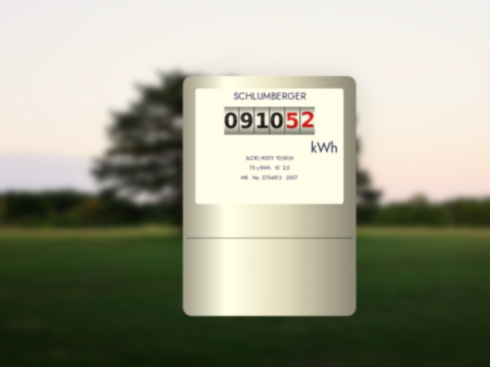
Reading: 910.52 kWh
